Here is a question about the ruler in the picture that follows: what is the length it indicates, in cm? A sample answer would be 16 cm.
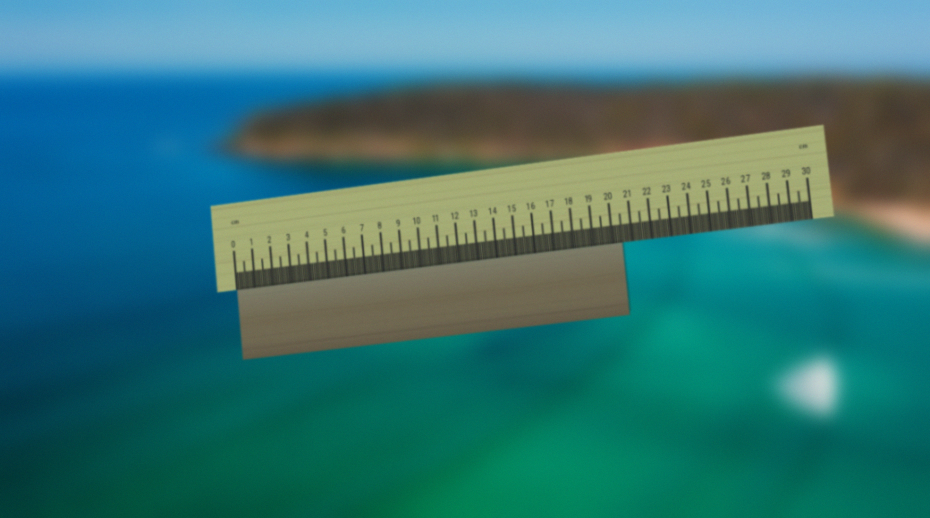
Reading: 20.5 cm
